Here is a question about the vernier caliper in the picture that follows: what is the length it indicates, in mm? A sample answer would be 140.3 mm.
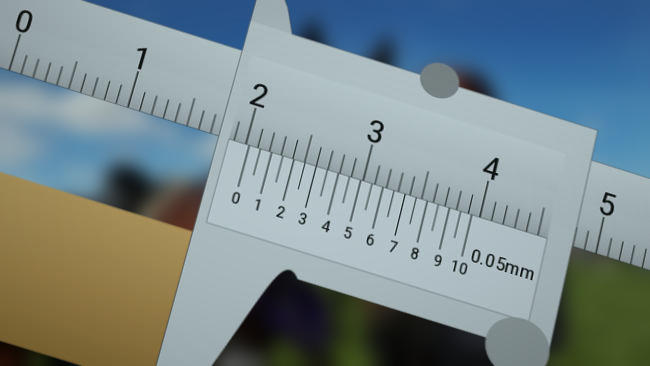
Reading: 20.3 mm
